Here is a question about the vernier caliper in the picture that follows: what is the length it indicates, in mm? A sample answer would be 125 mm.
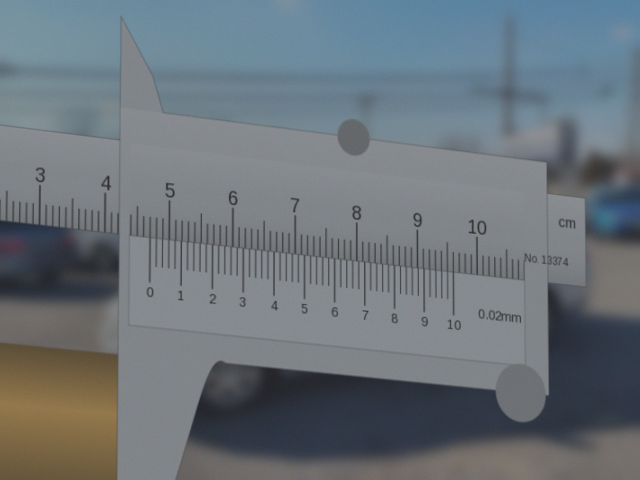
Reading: 47.0 mm
